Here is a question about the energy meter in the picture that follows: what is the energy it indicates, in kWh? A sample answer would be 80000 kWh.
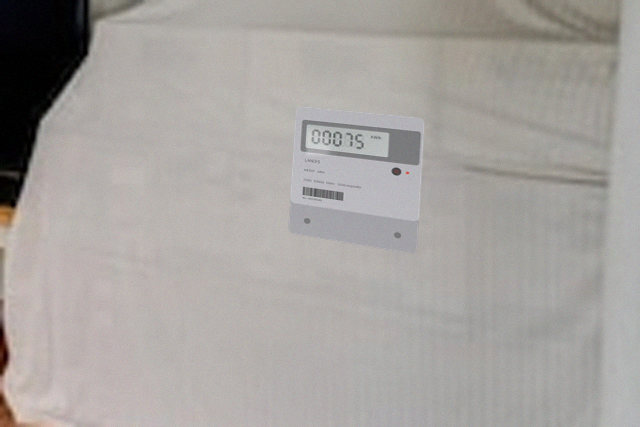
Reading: 75 kWh
